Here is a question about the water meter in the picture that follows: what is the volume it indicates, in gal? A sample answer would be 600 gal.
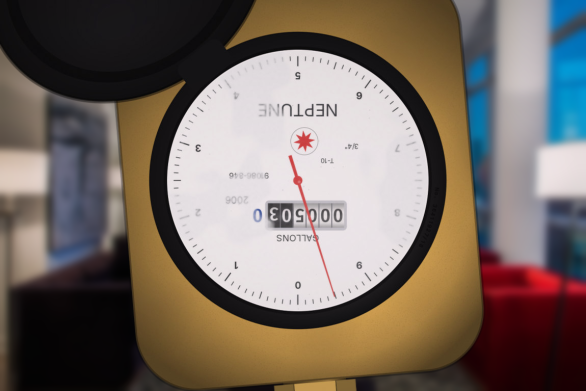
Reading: 5029.5 gal
